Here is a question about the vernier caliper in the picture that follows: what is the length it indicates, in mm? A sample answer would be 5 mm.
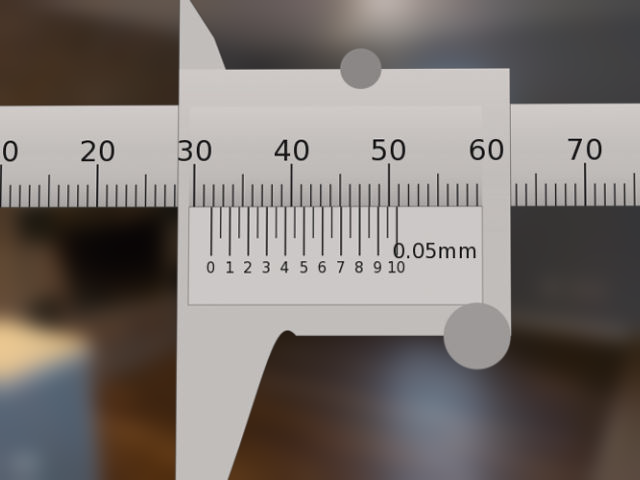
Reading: 31.8 mm
